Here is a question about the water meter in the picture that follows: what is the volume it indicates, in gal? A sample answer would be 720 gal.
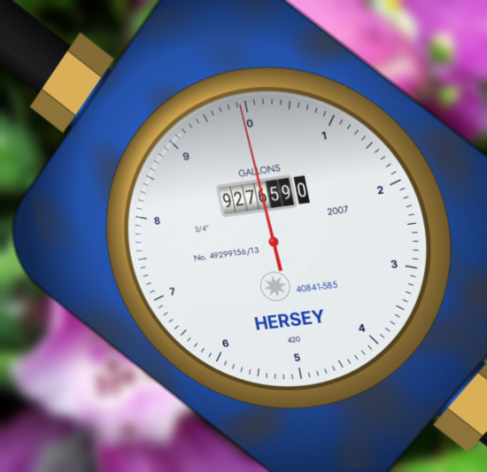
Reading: 9276589.9 gal
